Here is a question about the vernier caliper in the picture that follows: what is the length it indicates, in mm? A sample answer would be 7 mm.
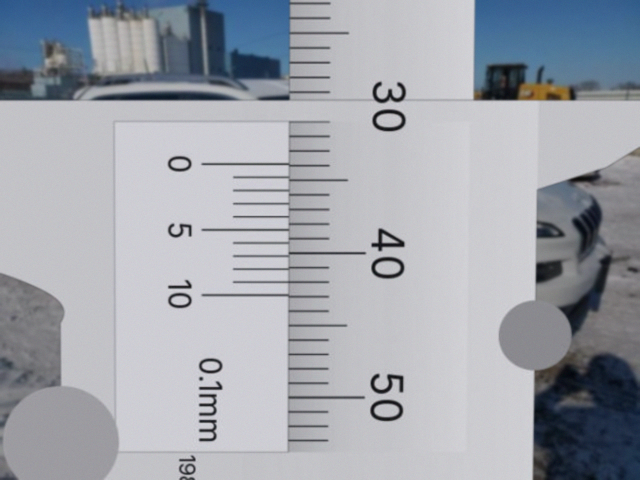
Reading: 33.9 mm
